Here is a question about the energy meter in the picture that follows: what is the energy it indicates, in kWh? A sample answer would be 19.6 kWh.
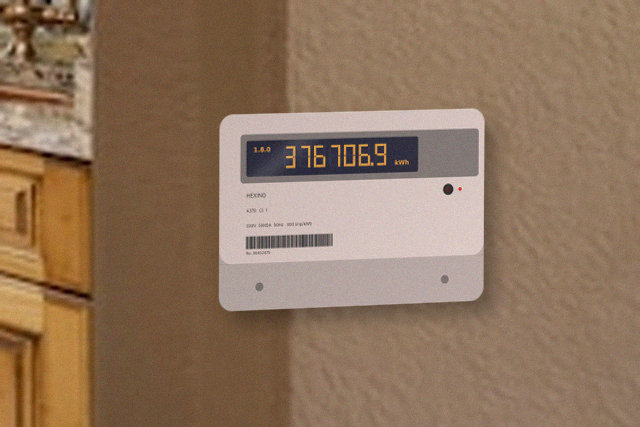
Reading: 376706.9 kWh
